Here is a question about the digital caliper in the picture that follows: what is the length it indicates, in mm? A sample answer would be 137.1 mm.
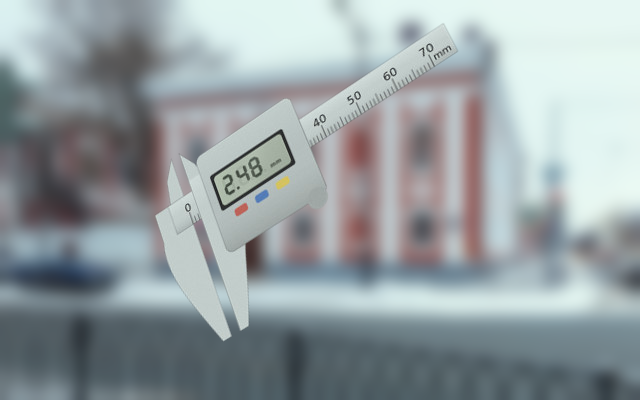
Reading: 2.48 mm
